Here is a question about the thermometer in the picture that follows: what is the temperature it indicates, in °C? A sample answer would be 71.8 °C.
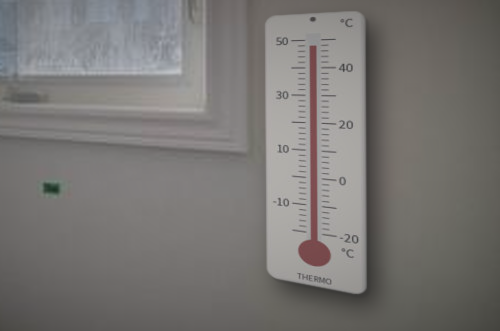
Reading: 48 °C
